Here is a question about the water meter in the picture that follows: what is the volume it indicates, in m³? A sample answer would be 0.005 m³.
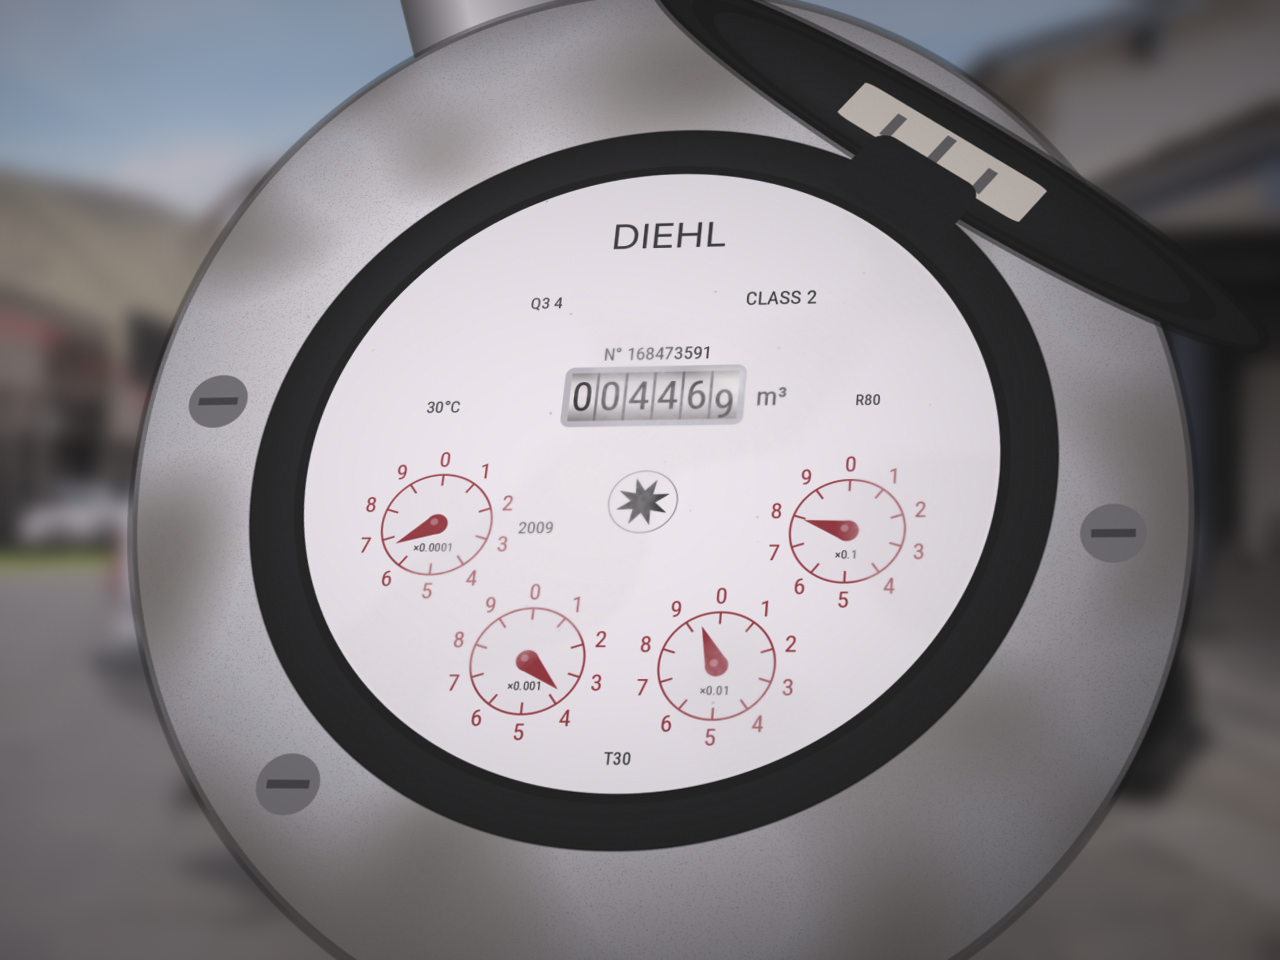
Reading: 4468.7936 m³
